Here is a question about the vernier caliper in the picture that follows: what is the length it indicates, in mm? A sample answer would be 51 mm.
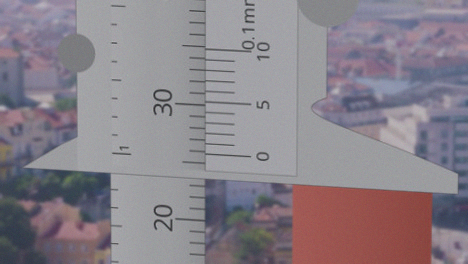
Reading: 25.8 mm
